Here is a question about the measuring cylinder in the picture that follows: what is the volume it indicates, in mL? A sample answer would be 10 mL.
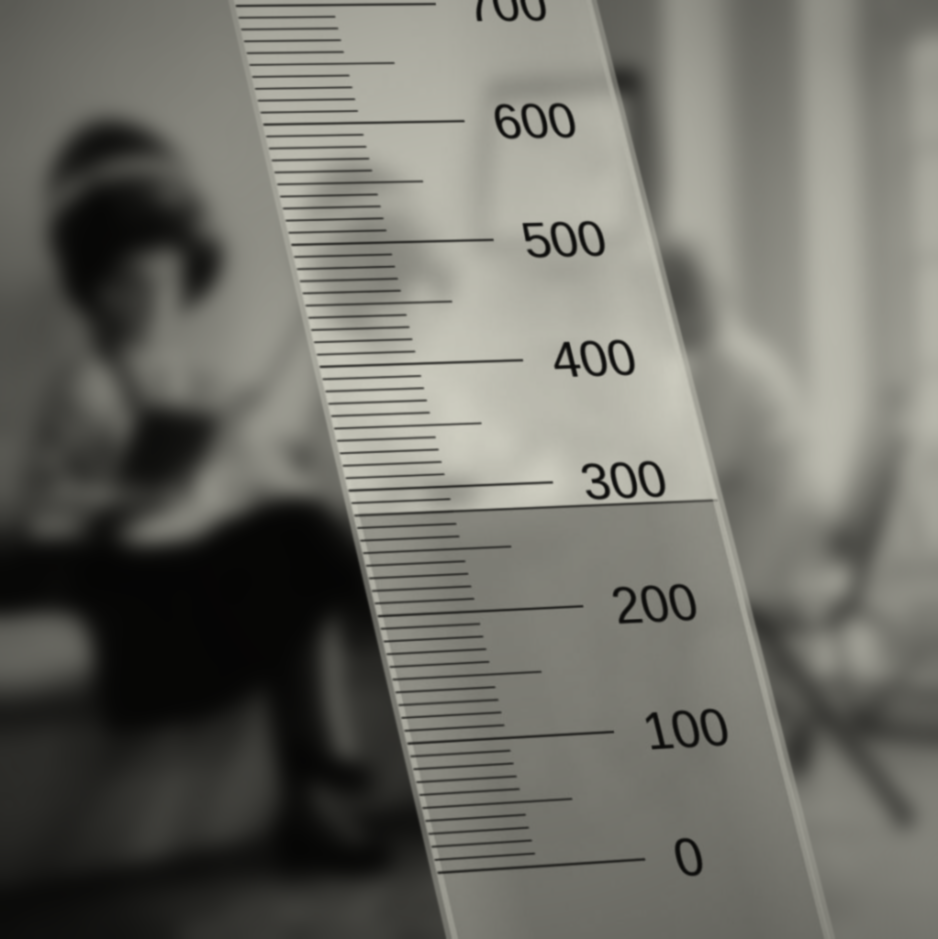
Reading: 280 mL
